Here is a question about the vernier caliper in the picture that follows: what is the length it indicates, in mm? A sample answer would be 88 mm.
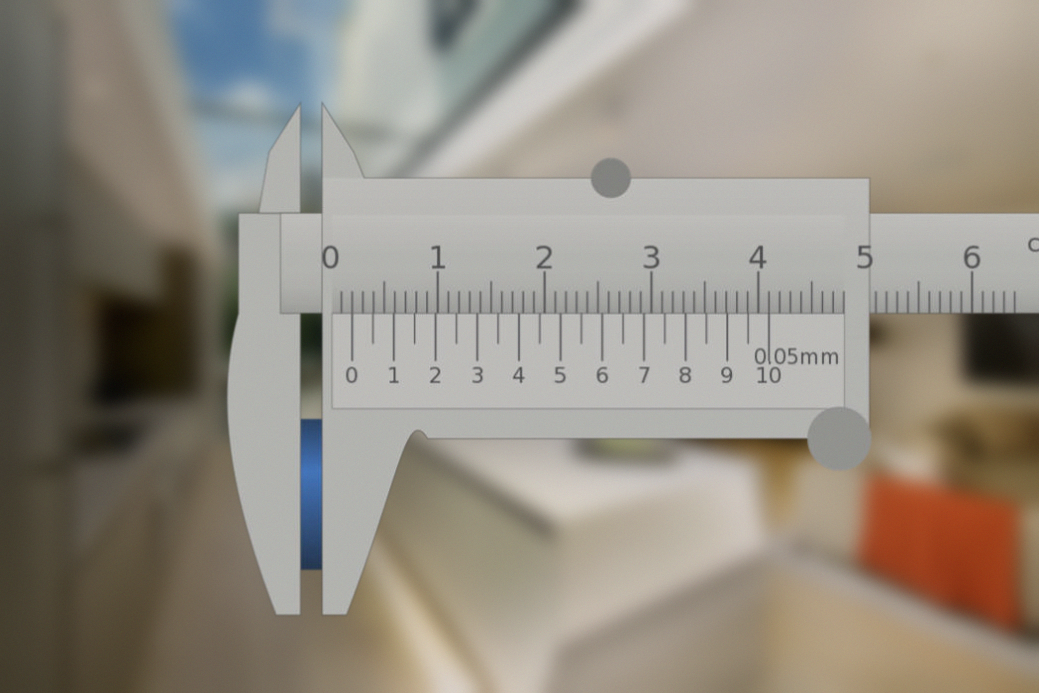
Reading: 2.0 mm
